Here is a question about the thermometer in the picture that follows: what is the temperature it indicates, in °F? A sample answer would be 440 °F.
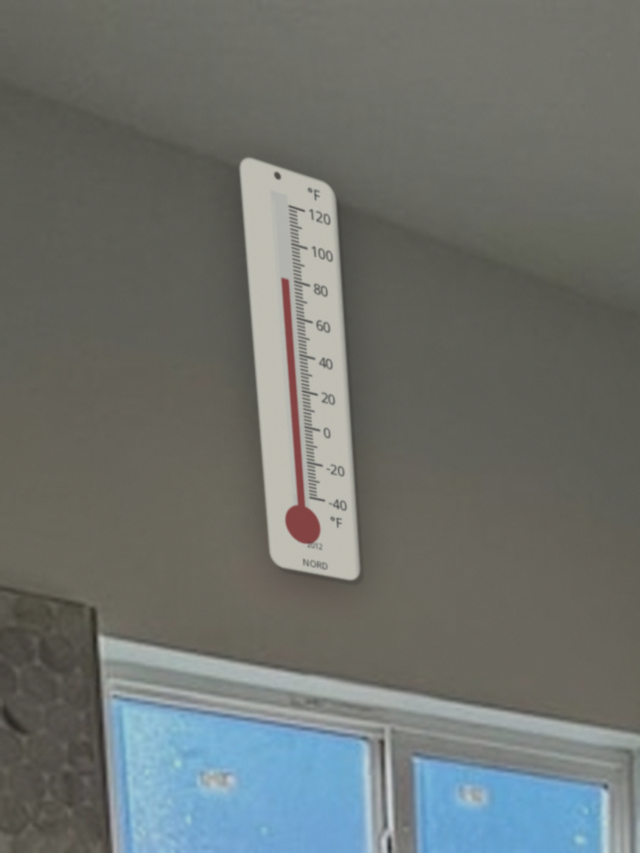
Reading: 80 °F
